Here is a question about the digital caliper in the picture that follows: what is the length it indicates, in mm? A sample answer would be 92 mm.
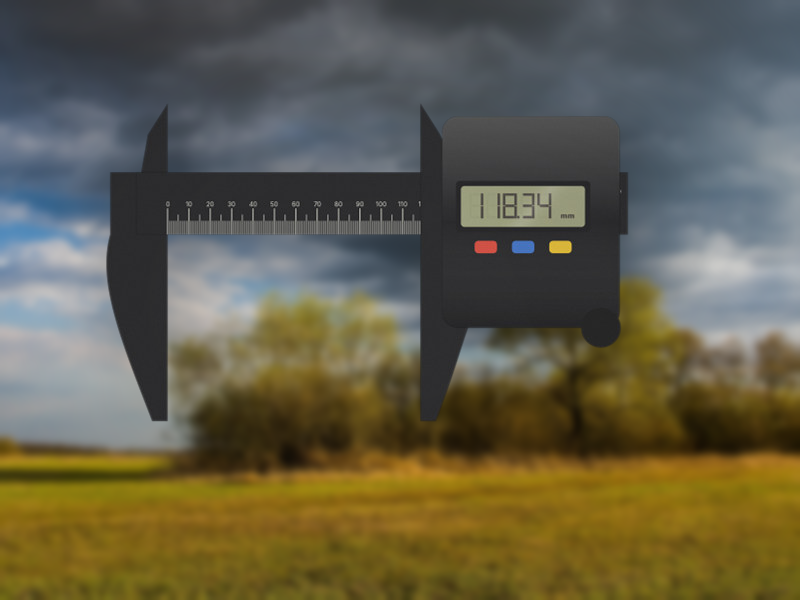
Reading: 118.34 mm
